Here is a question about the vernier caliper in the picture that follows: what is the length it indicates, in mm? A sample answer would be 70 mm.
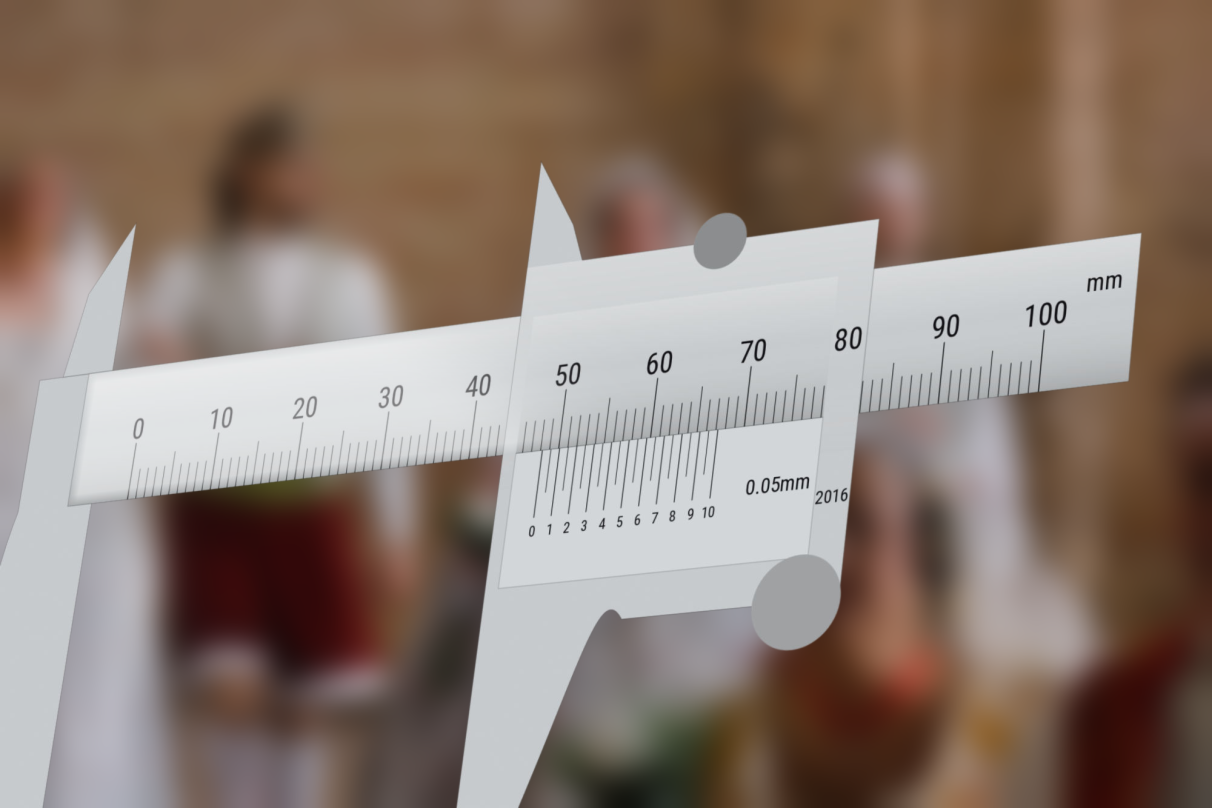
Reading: 48.2 mm
